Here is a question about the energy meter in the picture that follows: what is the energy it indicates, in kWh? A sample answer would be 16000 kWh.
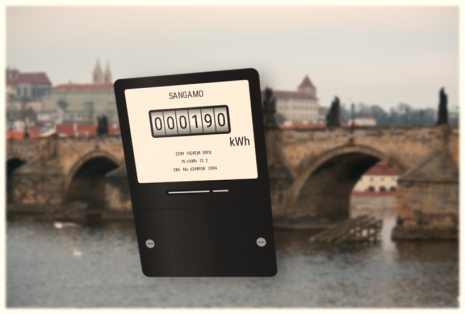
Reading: 190 kWh
